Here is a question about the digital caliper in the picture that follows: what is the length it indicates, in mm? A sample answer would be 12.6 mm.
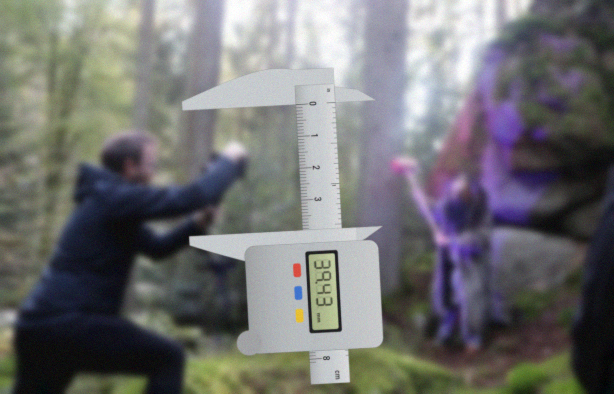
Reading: 39.43 mm
